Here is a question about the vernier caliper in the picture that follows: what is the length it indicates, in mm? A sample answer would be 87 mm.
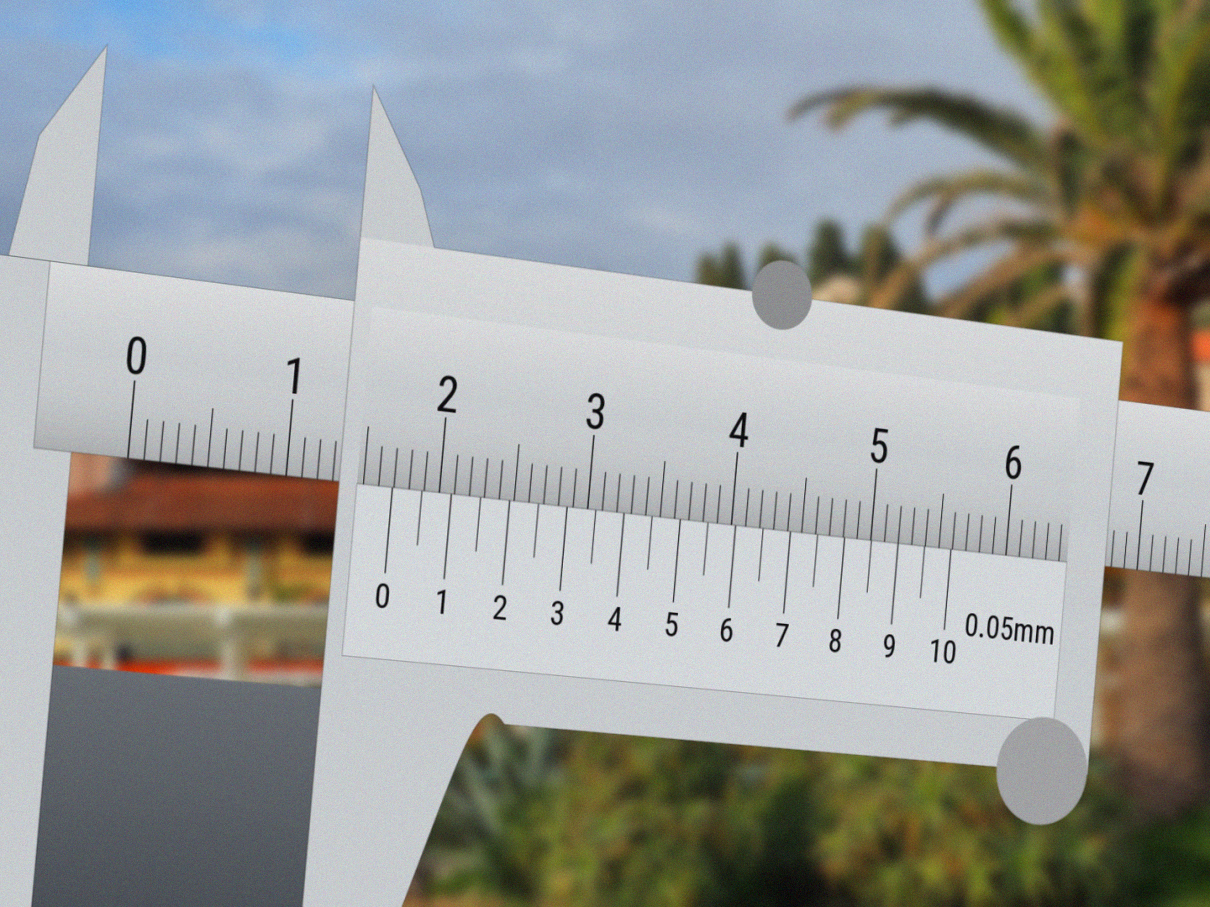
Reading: 16.9 mm
